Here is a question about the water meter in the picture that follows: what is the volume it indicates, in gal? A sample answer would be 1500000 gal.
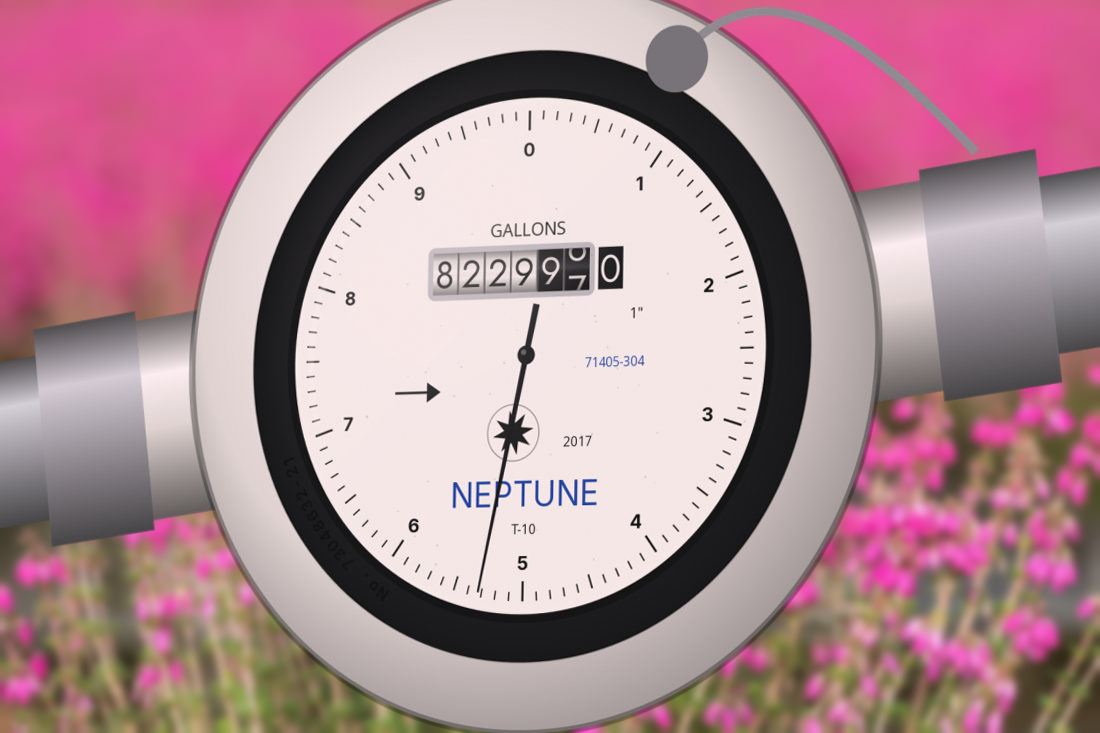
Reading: 8229965.3 gal
